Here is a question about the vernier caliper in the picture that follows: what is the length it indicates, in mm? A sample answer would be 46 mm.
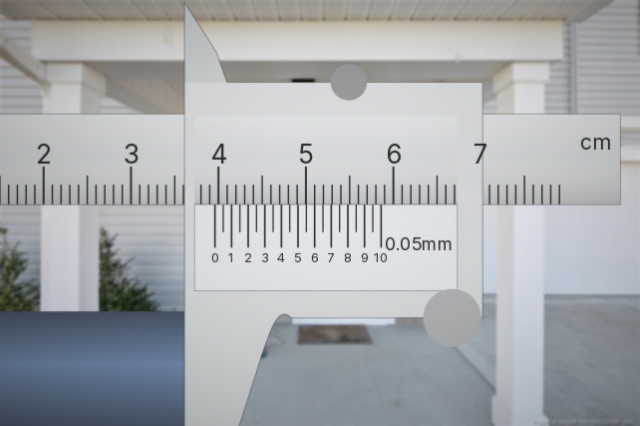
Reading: 39.6 mm
